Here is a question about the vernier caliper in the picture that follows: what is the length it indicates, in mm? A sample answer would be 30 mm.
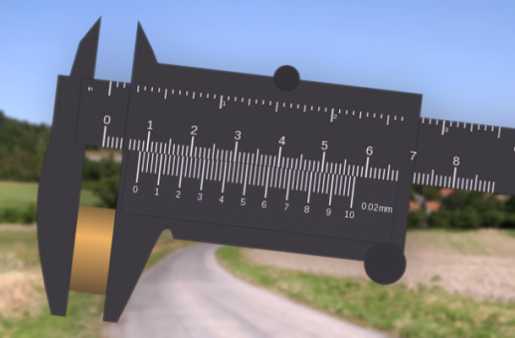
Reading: 8.5 mm
